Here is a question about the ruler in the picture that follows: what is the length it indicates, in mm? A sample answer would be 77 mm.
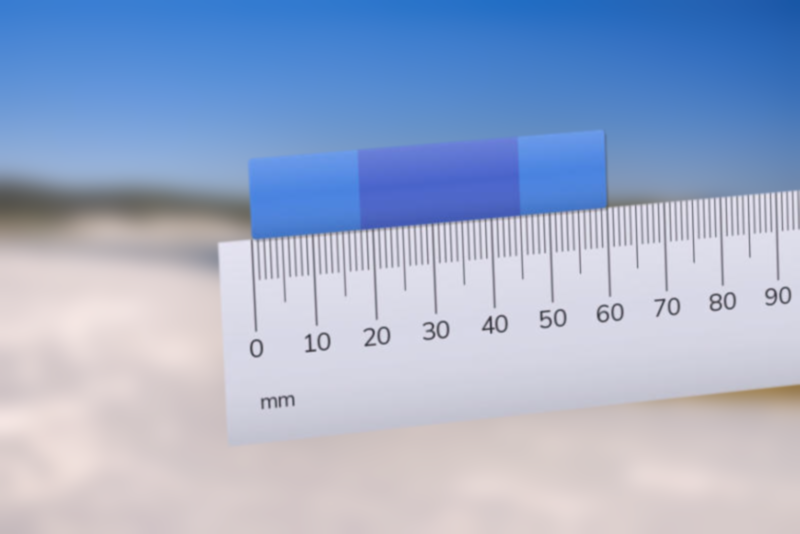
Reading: 60 mm
